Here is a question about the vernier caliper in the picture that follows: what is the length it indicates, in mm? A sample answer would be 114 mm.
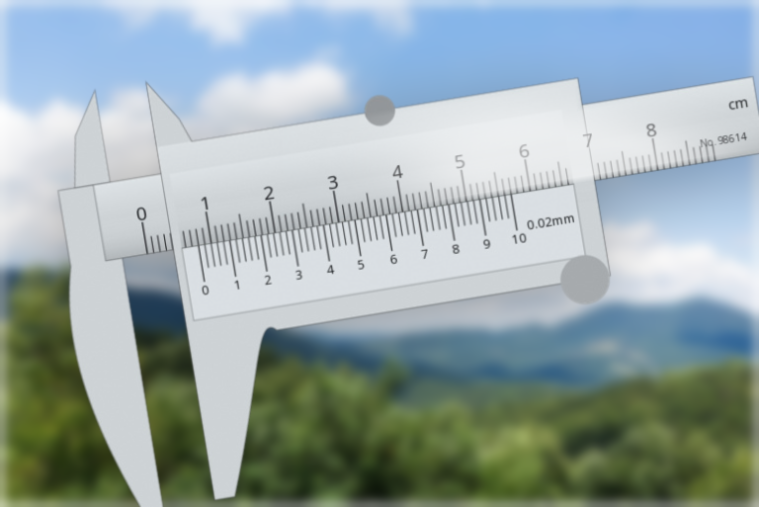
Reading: 8.0 mm
